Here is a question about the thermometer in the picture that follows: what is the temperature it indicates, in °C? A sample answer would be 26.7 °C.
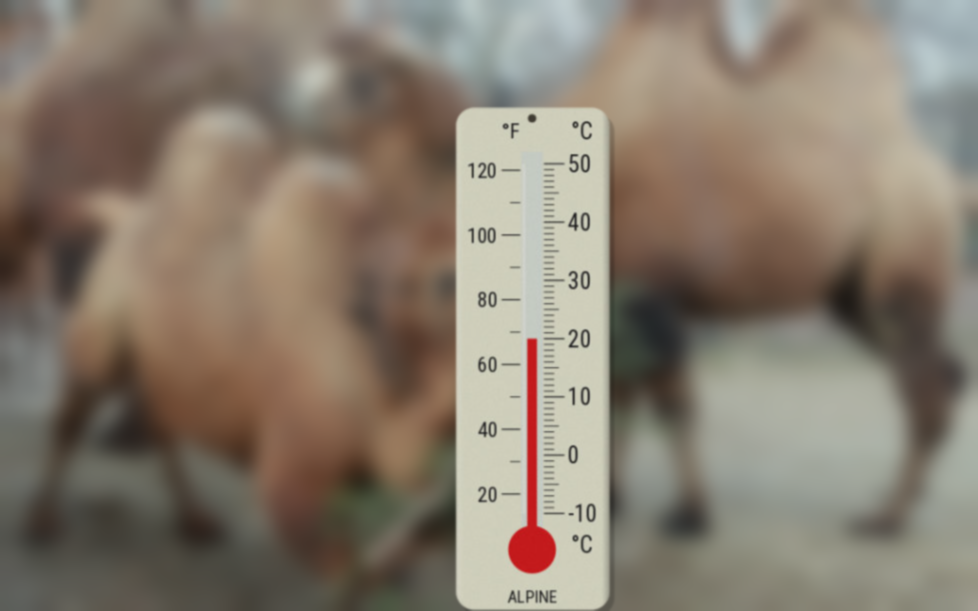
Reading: 20 °C
